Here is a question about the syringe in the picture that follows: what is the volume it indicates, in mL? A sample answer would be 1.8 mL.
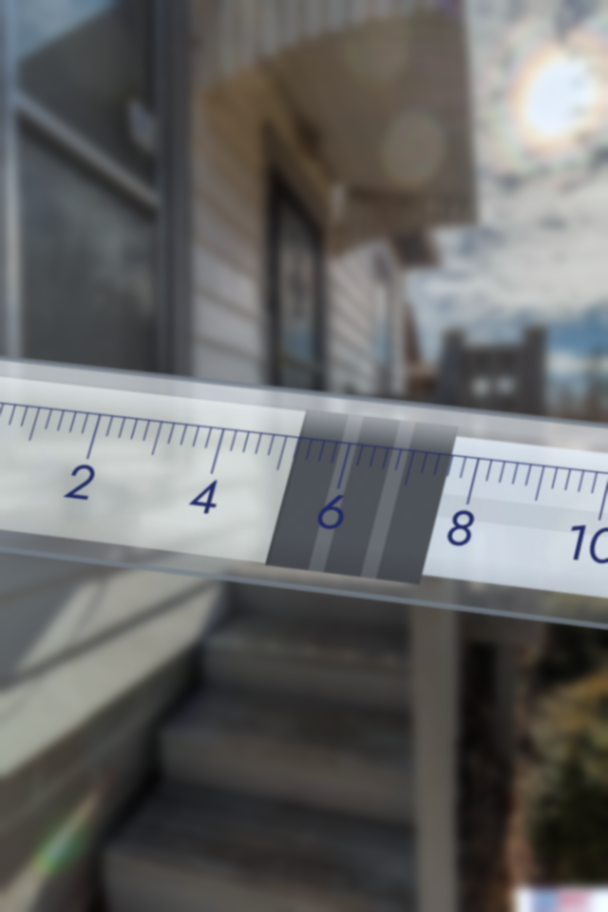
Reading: 5.2 mL
